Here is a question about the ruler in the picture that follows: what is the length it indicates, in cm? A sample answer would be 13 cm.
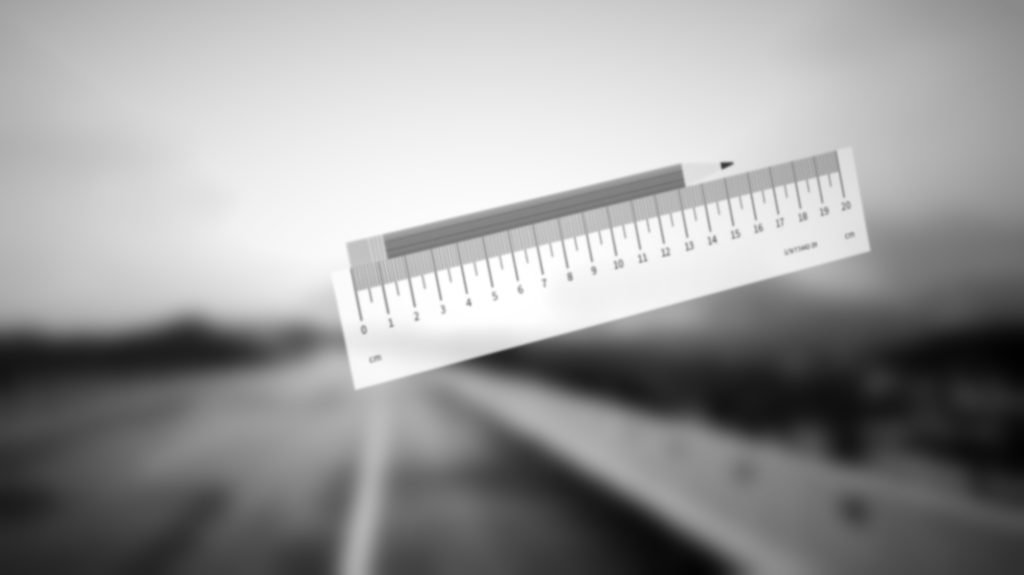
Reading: 15.5 cm
